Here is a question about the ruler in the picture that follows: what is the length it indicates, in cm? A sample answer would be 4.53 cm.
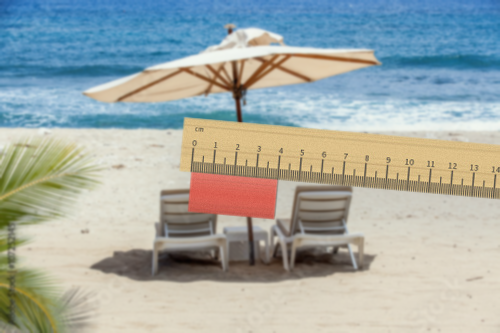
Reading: 4 cm
